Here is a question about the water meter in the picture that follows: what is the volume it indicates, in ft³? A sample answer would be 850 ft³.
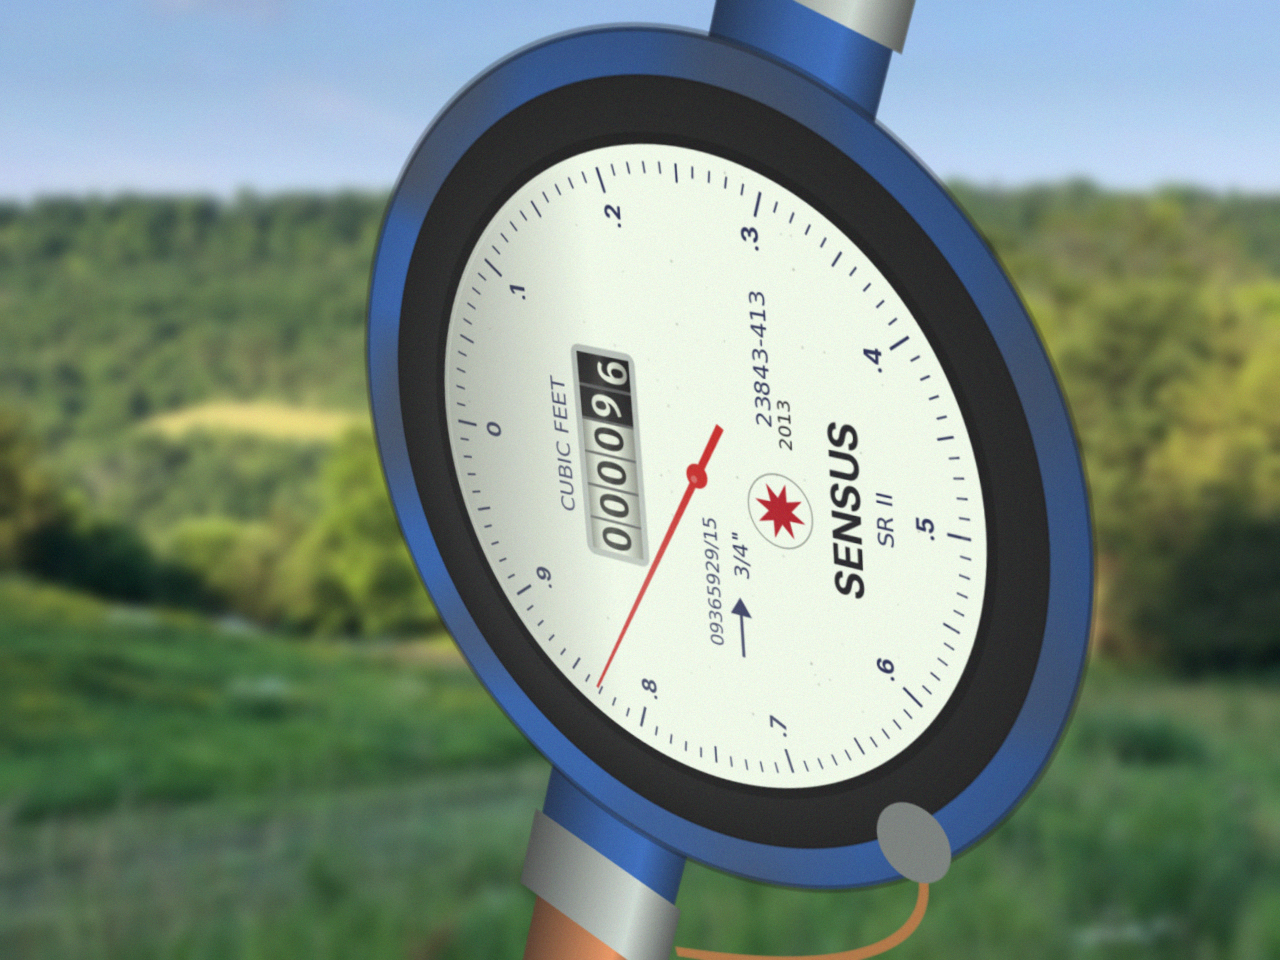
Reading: 95.83 ft³
